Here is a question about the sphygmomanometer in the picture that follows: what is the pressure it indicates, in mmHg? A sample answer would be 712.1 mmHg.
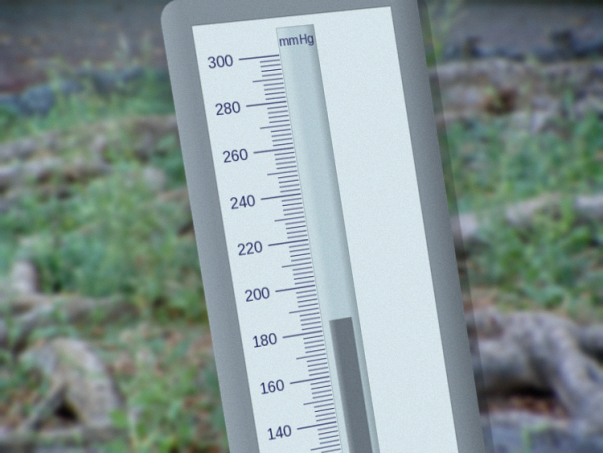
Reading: 184 mmHg
